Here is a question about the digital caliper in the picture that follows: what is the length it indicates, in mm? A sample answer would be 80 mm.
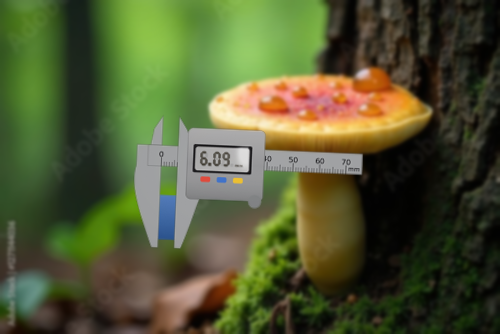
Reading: 6.09 mm
